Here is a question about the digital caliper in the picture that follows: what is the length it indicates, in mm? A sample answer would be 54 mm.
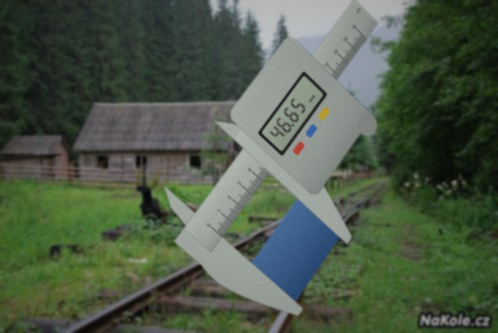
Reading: 46.65 mm
